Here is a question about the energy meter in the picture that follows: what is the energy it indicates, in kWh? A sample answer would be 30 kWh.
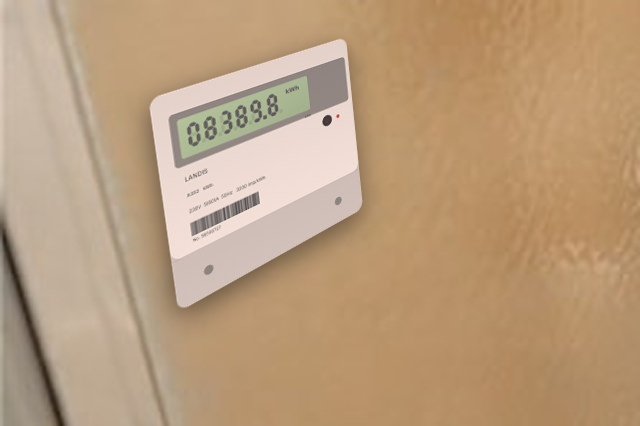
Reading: 8389.8 kWh
